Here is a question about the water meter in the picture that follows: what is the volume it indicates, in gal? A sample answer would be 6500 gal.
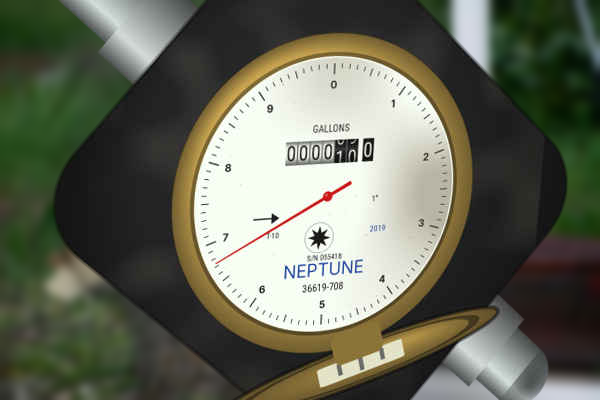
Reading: 96.7 gal
